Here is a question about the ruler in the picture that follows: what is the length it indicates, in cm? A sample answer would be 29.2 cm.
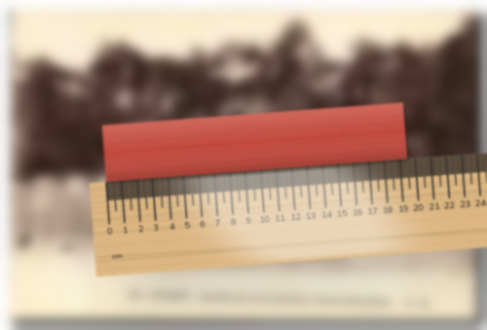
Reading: 19.5 cm
